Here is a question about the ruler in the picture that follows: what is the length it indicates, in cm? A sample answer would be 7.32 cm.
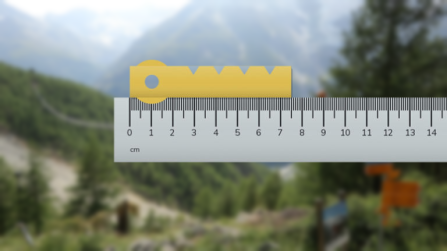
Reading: 7.5 cm
